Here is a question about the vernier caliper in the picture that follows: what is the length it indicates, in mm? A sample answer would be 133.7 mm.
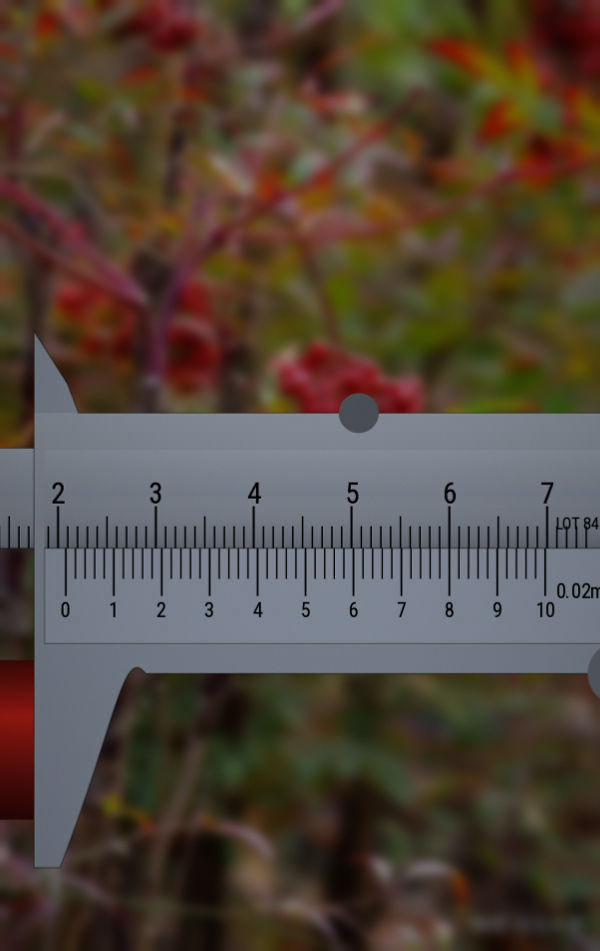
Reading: 20.8 mm
